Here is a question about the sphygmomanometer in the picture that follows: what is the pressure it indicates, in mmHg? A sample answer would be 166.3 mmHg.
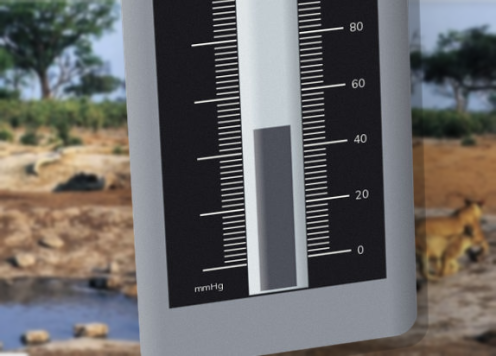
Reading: 48 mmHg
